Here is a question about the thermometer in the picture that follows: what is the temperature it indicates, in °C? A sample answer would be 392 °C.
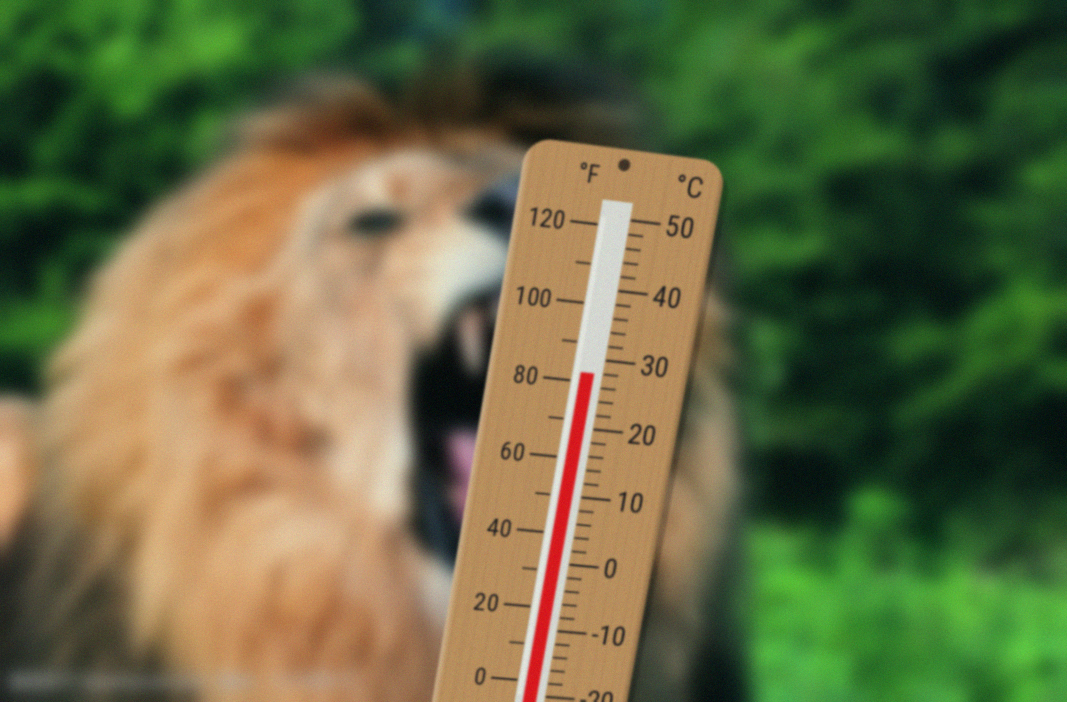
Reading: 28 °C
